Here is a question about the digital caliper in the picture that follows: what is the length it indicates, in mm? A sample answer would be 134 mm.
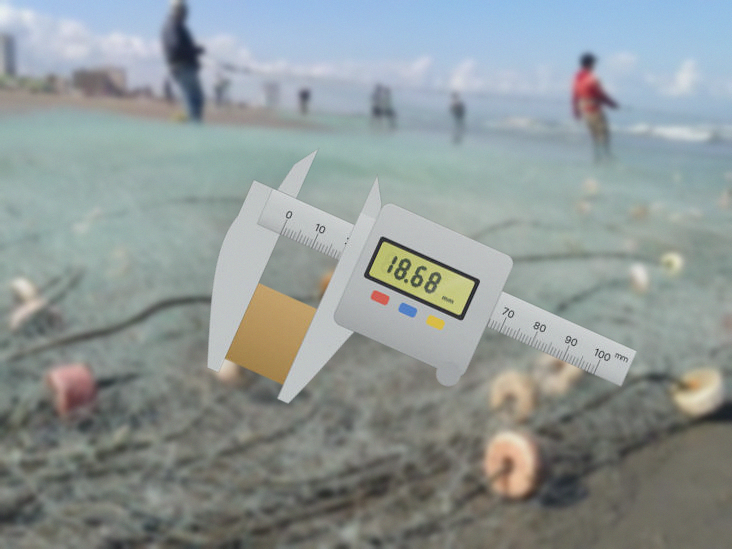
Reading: 18.68 mm
